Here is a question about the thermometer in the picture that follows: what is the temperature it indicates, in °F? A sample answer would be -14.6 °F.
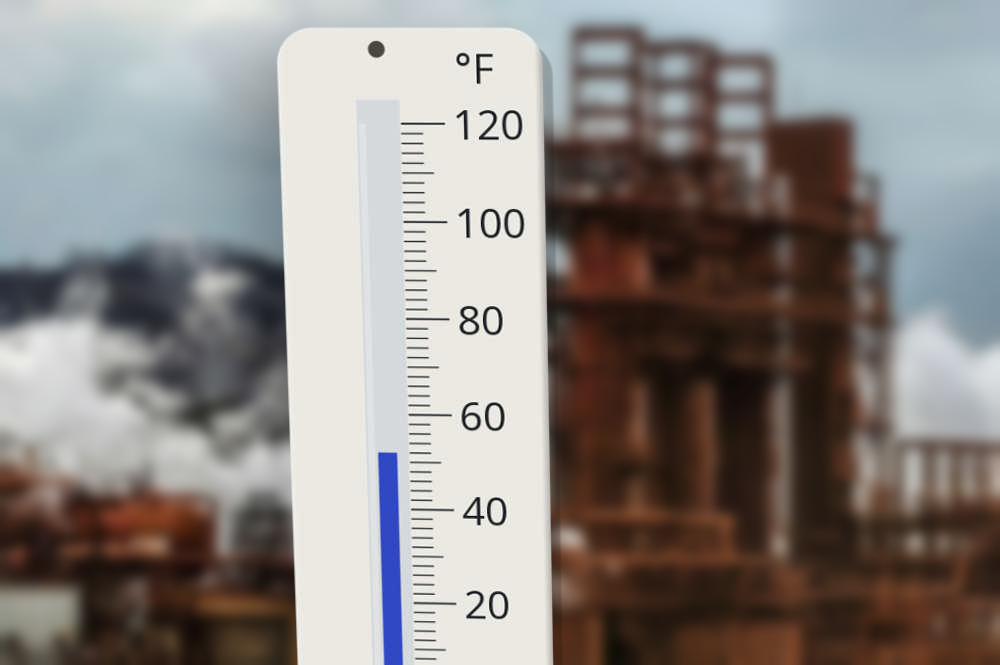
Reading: 52 °F
